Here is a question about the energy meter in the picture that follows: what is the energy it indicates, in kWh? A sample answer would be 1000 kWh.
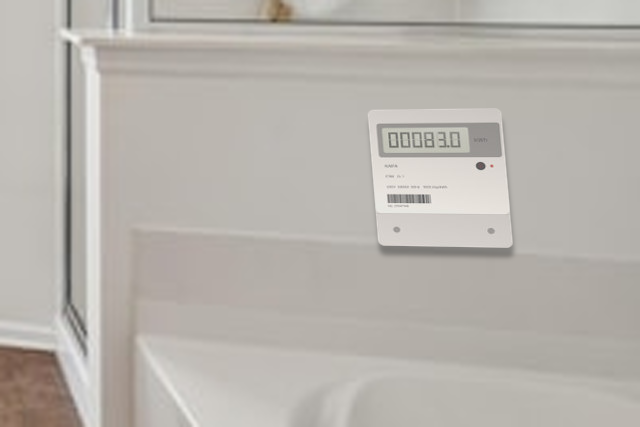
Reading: 83.0 kWh
